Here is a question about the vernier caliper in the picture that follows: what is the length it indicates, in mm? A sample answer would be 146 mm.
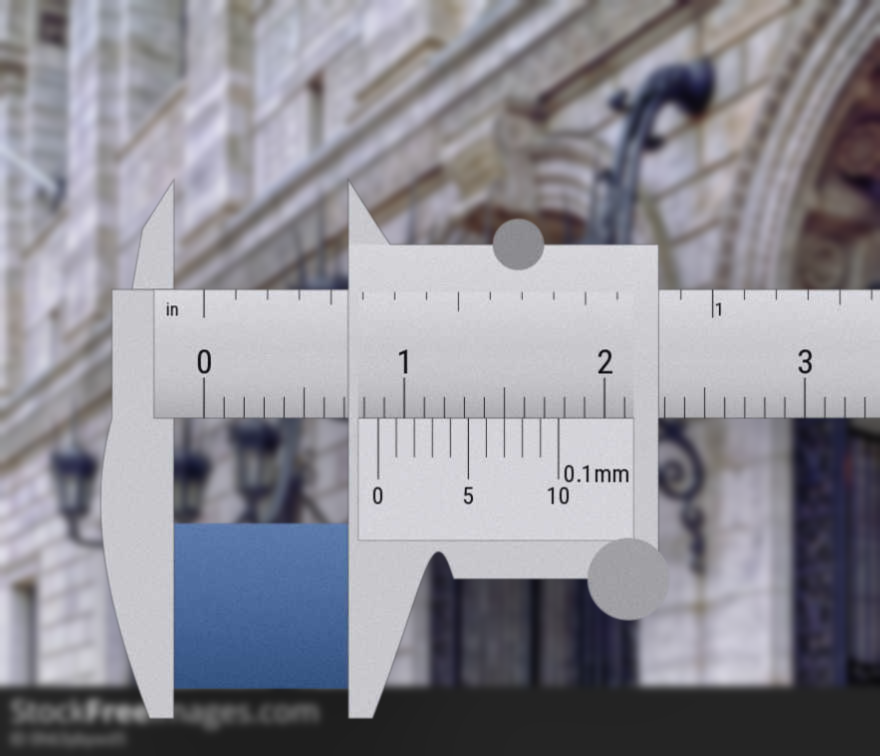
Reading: 8.7 mm
